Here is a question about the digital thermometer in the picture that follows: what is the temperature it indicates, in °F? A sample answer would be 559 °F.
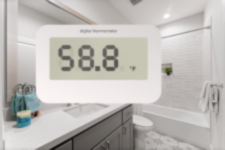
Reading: 58.8 °F
